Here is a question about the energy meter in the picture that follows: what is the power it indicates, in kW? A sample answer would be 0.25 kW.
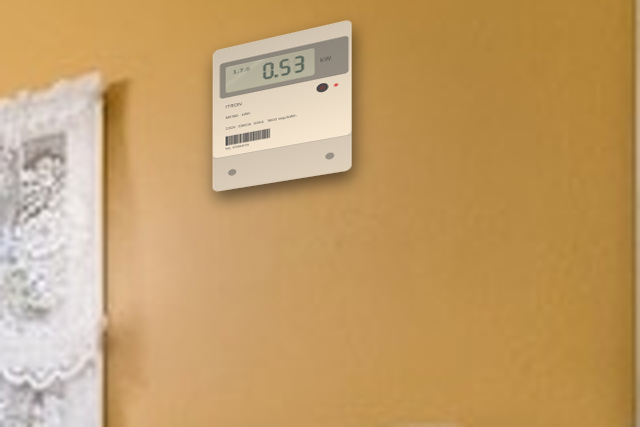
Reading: 0.53 kW
